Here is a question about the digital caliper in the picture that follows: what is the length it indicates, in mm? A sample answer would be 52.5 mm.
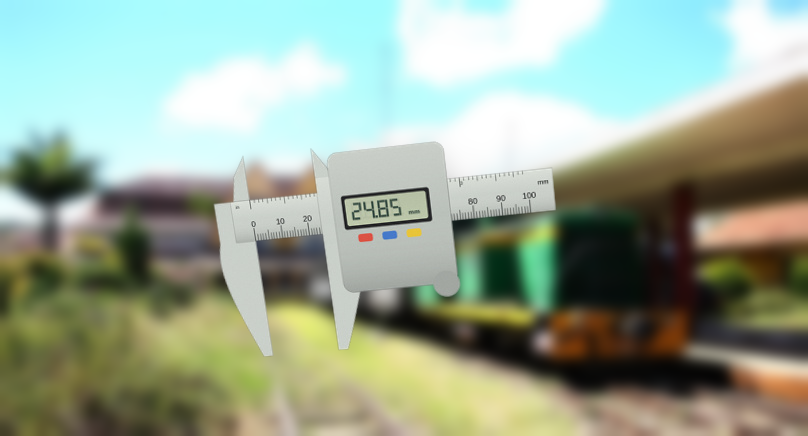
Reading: 24.85 mm
